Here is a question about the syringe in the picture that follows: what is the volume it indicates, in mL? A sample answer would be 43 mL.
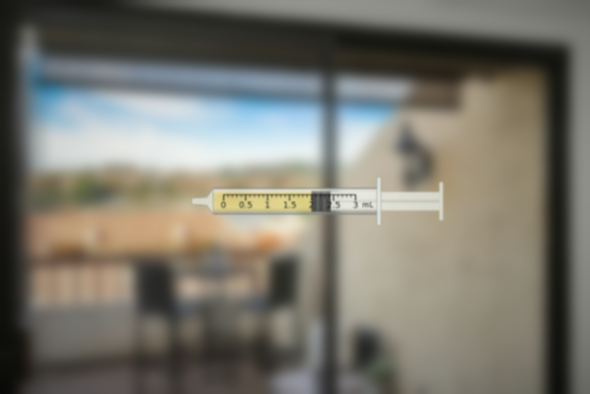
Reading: 2 mL
